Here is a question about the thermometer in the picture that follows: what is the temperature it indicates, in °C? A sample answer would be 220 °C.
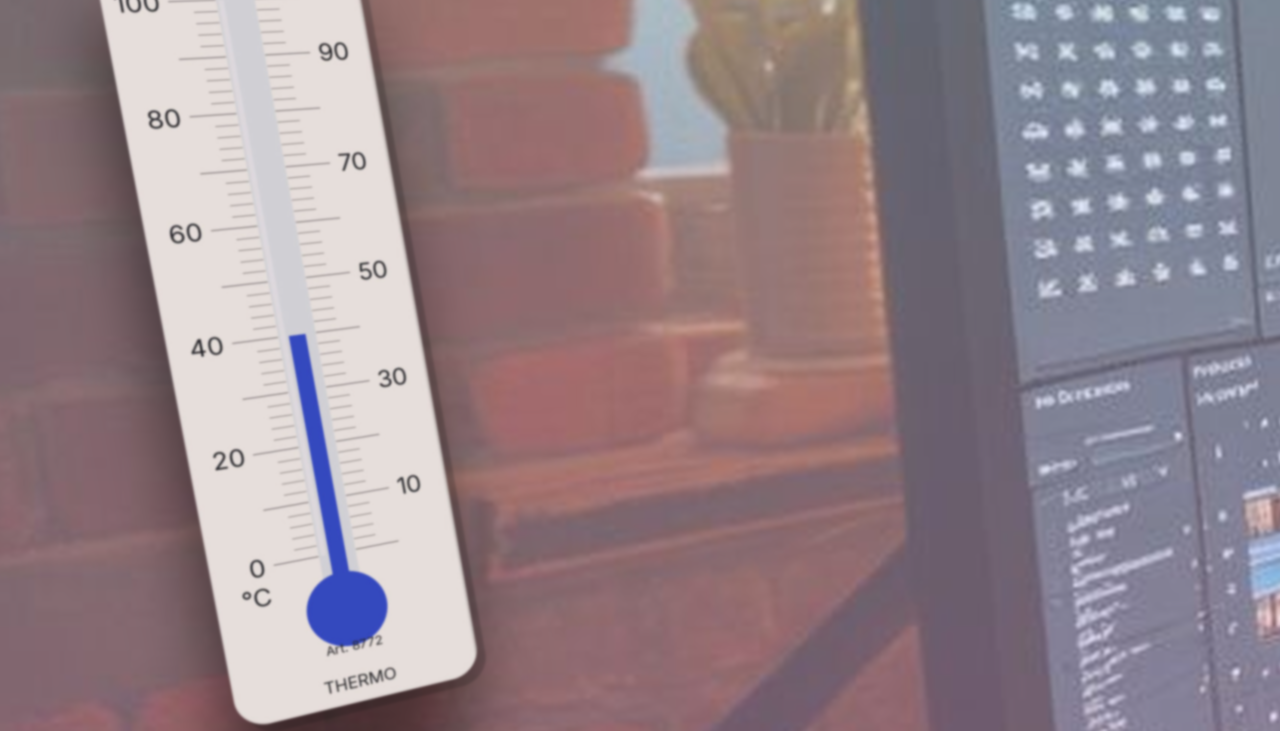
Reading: 40 °C
